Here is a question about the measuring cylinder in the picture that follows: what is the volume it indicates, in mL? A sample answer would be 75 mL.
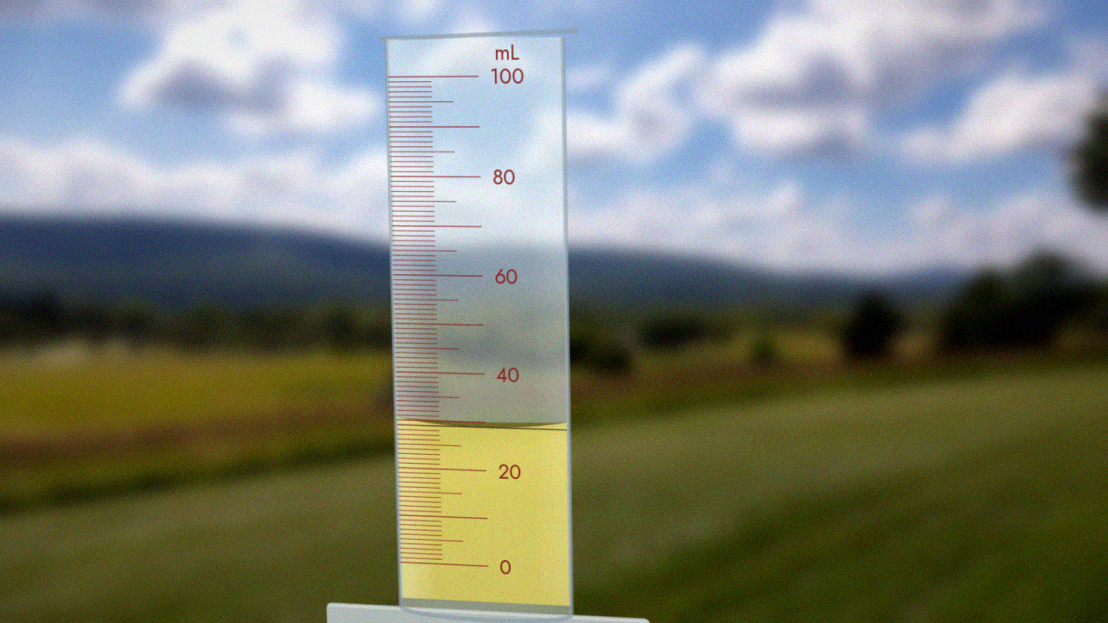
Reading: 29 mL
